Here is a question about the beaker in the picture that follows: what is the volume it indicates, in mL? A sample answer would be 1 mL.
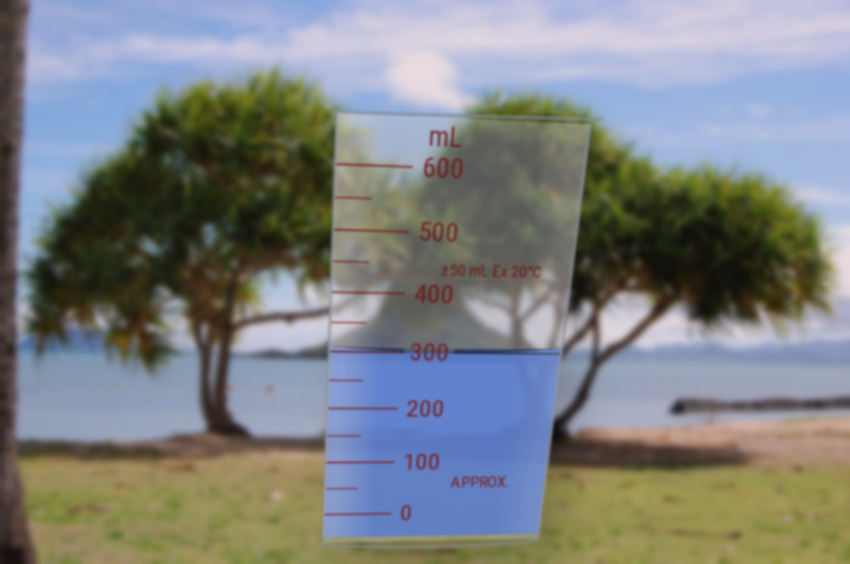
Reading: 300 mL
